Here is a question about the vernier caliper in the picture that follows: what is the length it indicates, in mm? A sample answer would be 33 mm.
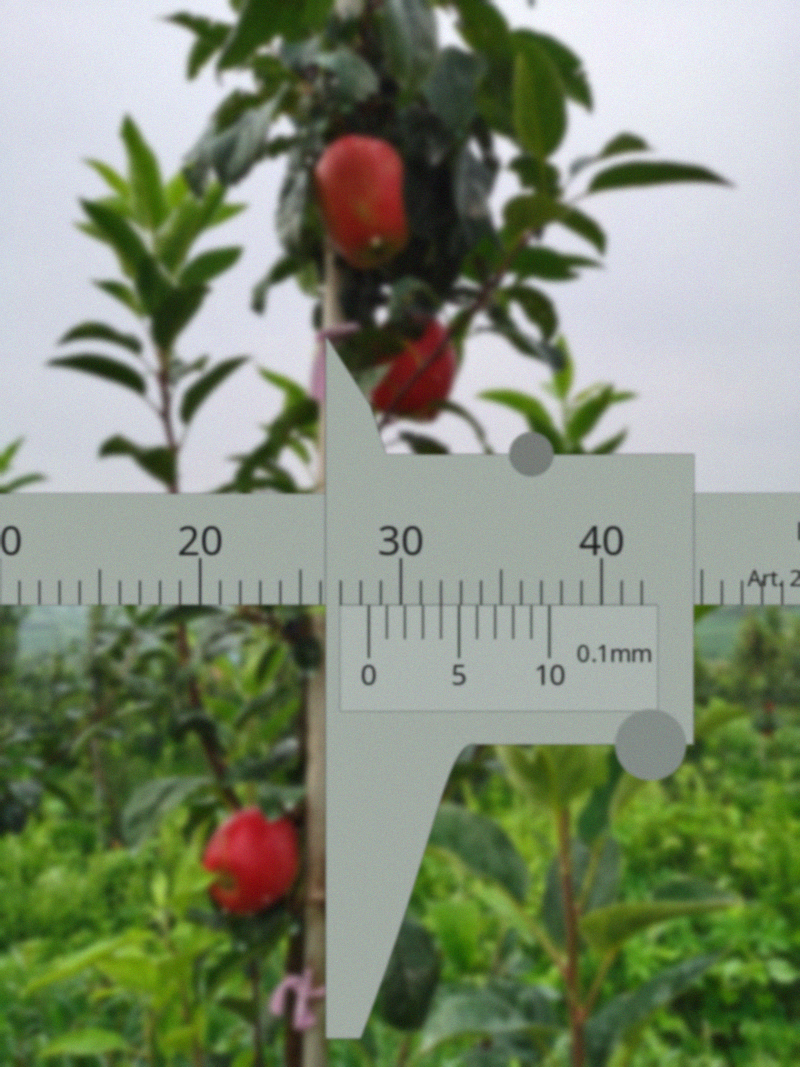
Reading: 28.4 mm
